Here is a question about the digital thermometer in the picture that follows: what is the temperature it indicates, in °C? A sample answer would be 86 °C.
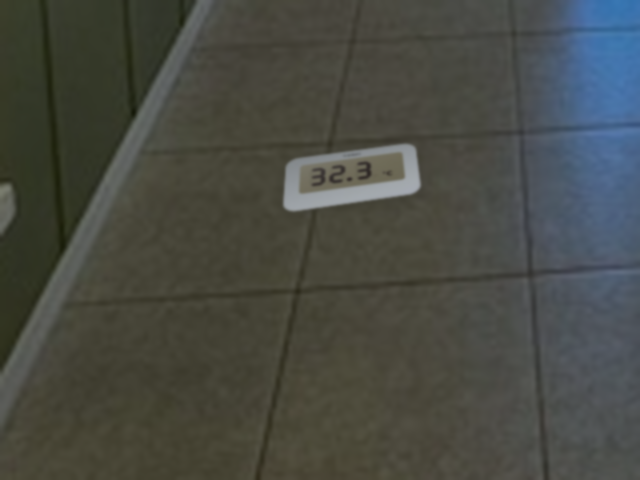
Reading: 32.3 °C
